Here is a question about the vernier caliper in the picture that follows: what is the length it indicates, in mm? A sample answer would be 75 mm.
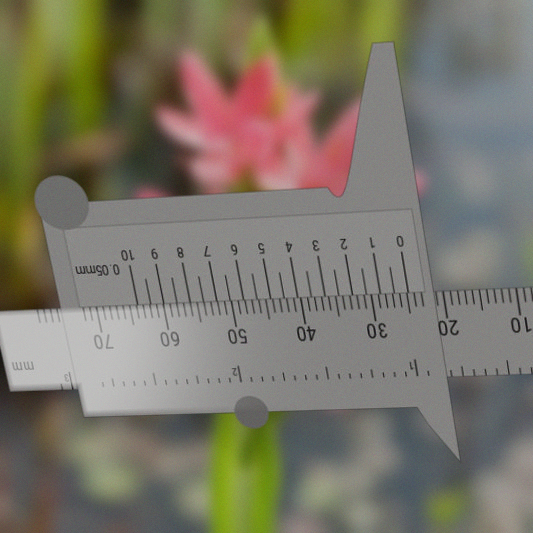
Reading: 24.8 mm
